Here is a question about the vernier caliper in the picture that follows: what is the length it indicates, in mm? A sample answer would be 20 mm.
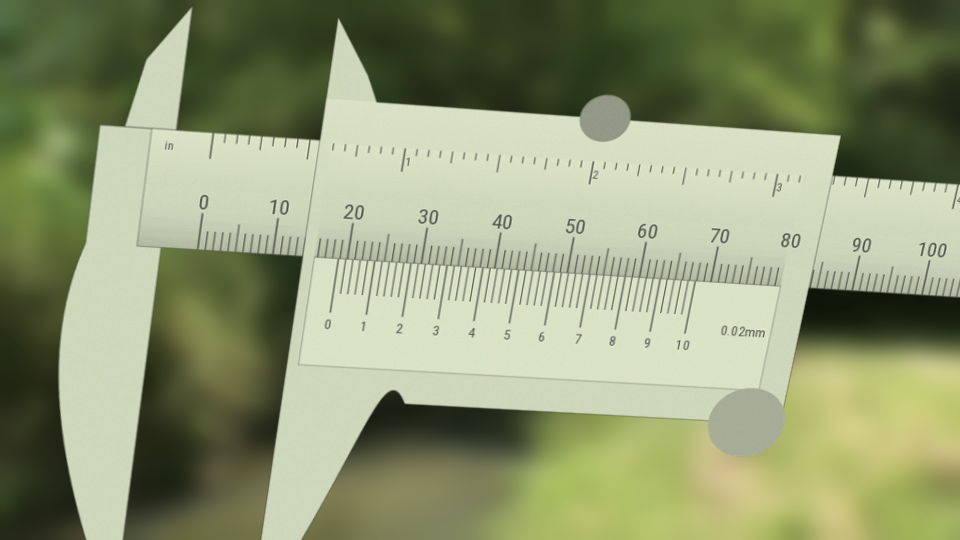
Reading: 18.8 mm
